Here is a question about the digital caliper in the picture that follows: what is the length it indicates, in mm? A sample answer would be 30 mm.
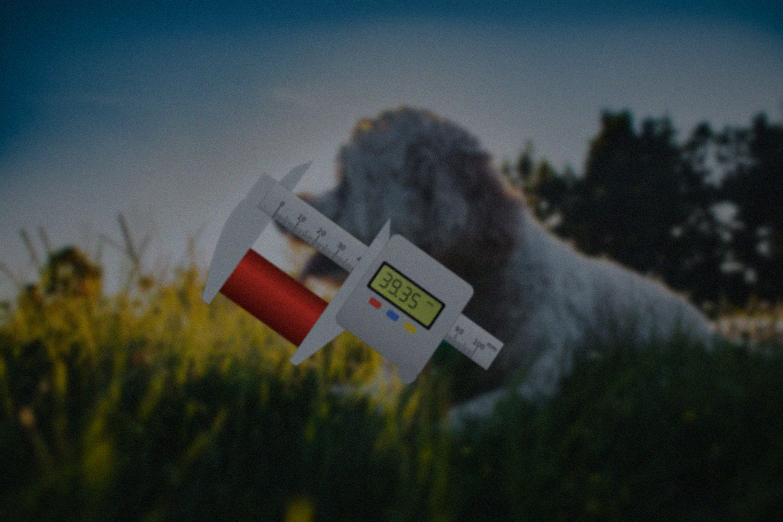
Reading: 39.35 mm
